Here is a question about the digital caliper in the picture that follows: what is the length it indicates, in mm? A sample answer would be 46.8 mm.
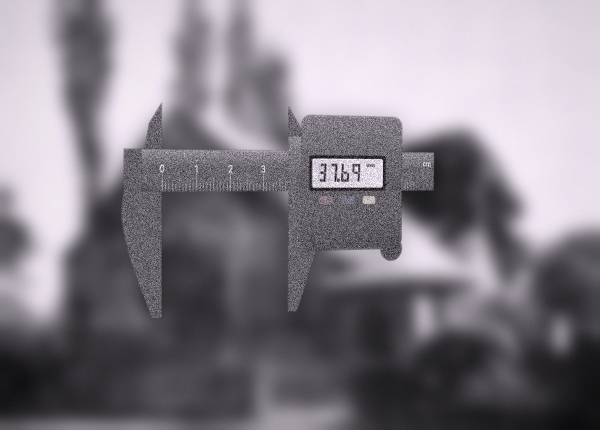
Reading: 37.69 mm
